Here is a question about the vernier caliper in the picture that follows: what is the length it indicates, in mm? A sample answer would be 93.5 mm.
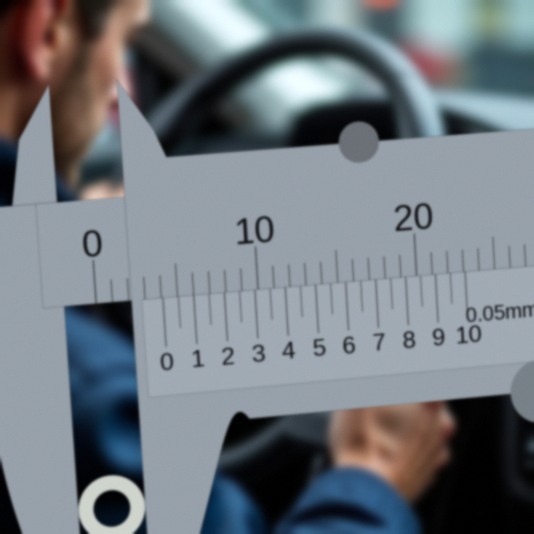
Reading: 4.1 mm
